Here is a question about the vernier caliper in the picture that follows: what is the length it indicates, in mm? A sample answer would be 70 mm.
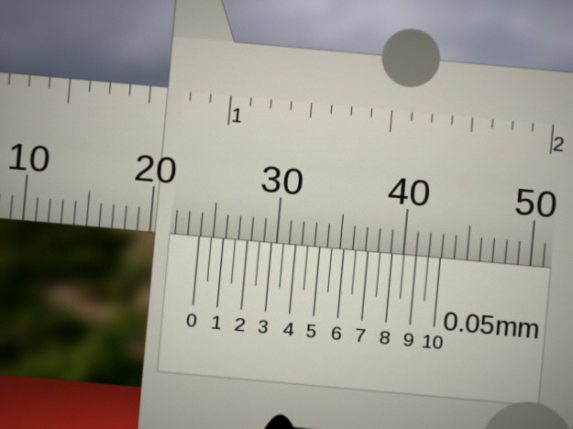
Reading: 23.9 mm
